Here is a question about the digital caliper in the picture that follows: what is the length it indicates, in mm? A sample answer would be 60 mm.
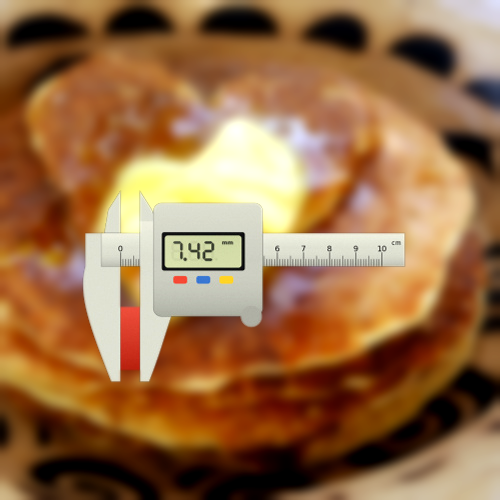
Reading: 7.42 mm
